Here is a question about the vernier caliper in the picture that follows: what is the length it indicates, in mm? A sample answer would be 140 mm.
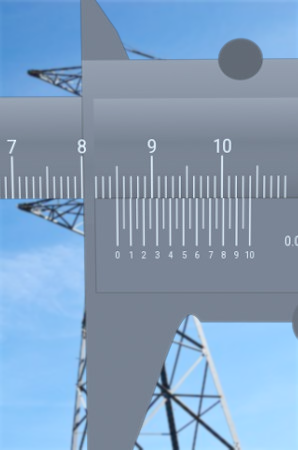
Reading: 85.0 mm
